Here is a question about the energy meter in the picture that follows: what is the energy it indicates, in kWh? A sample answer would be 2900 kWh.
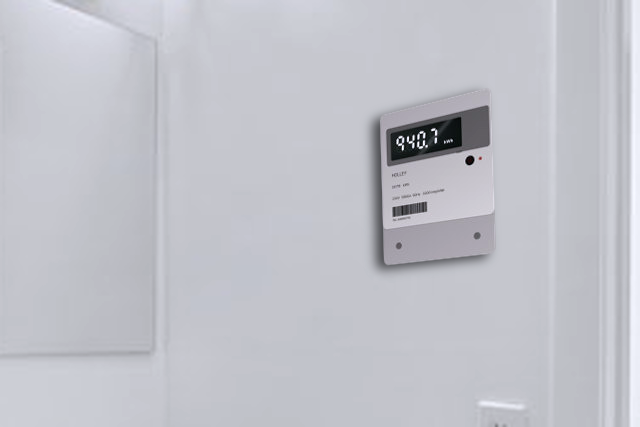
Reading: 940.7 kWh
